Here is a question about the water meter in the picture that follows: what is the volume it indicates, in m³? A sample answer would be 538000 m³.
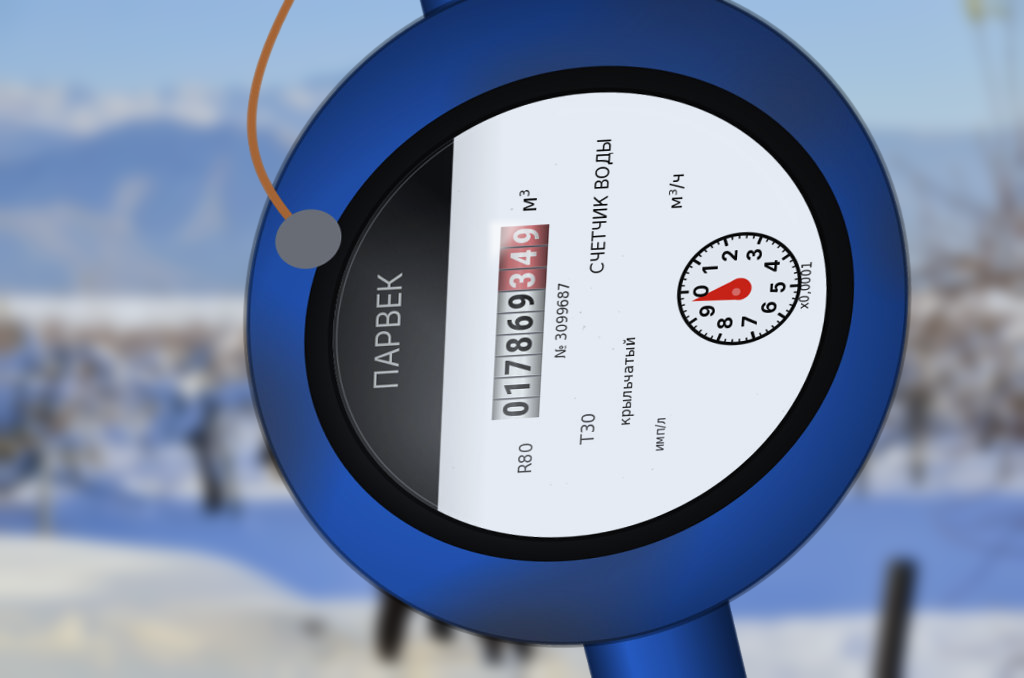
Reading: 17869.3489 m³
